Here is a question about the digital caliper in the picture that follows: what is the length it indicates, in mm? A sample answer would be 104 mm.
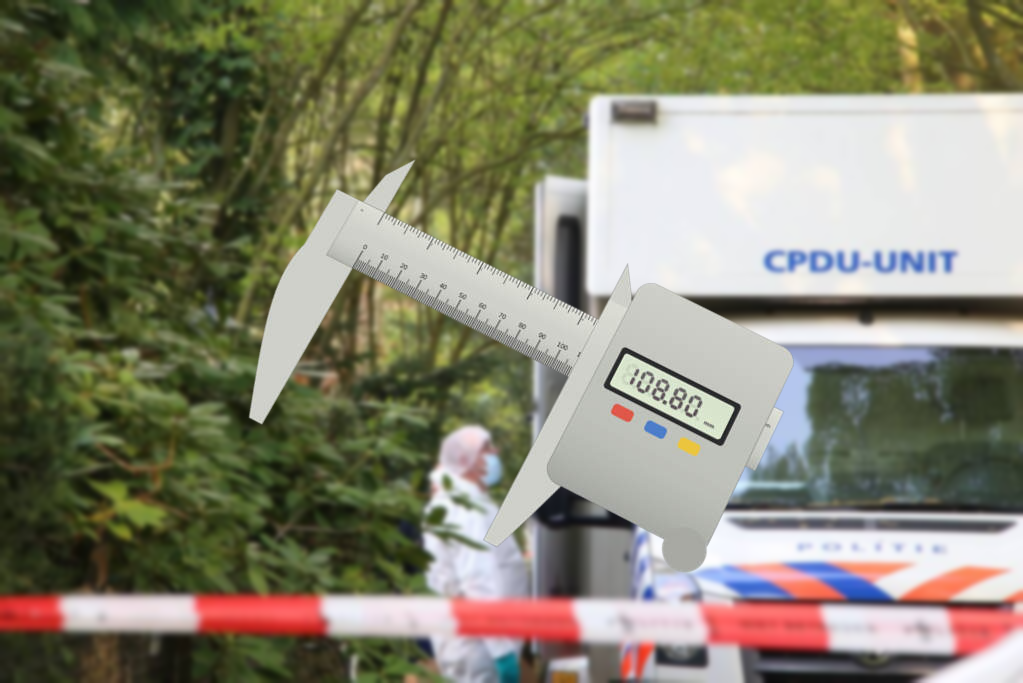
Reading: 108.80 mm
